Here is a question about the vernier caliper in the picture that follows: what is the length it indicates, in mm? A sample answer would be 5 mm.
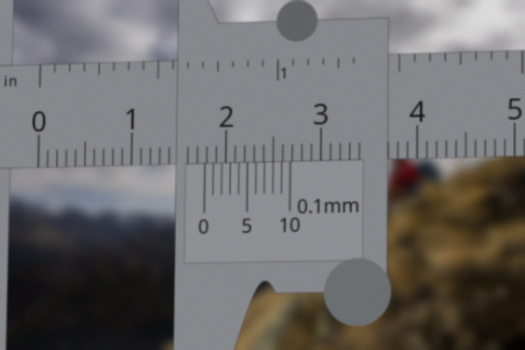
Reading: 17.8 mm
